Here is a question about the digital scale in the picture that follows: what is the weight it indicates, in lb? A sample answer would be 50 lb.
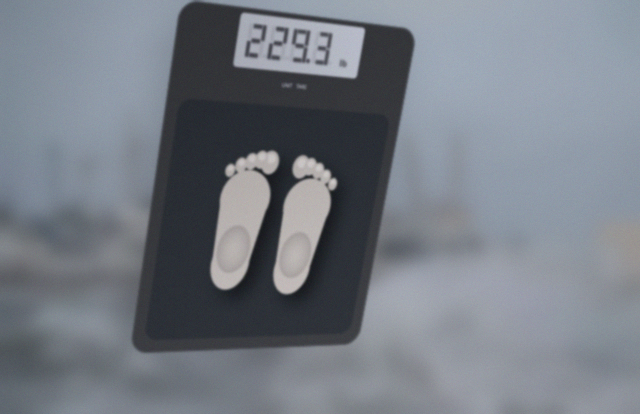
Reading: 229.3 lb
